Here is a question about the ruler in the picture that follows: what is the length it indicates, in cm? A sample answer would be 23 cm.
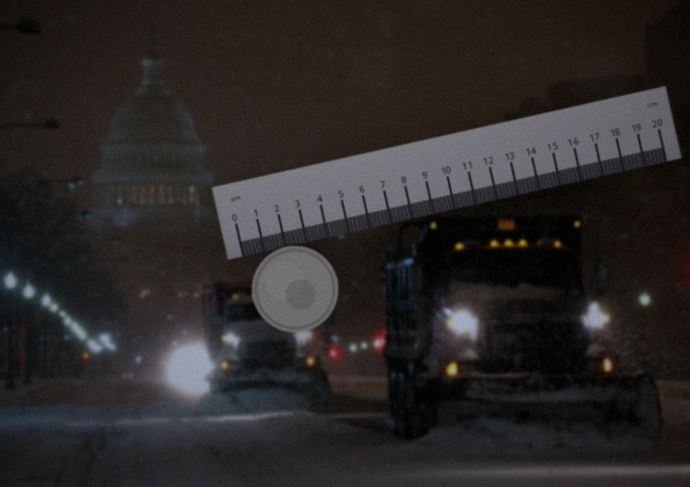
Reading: 4 cm
